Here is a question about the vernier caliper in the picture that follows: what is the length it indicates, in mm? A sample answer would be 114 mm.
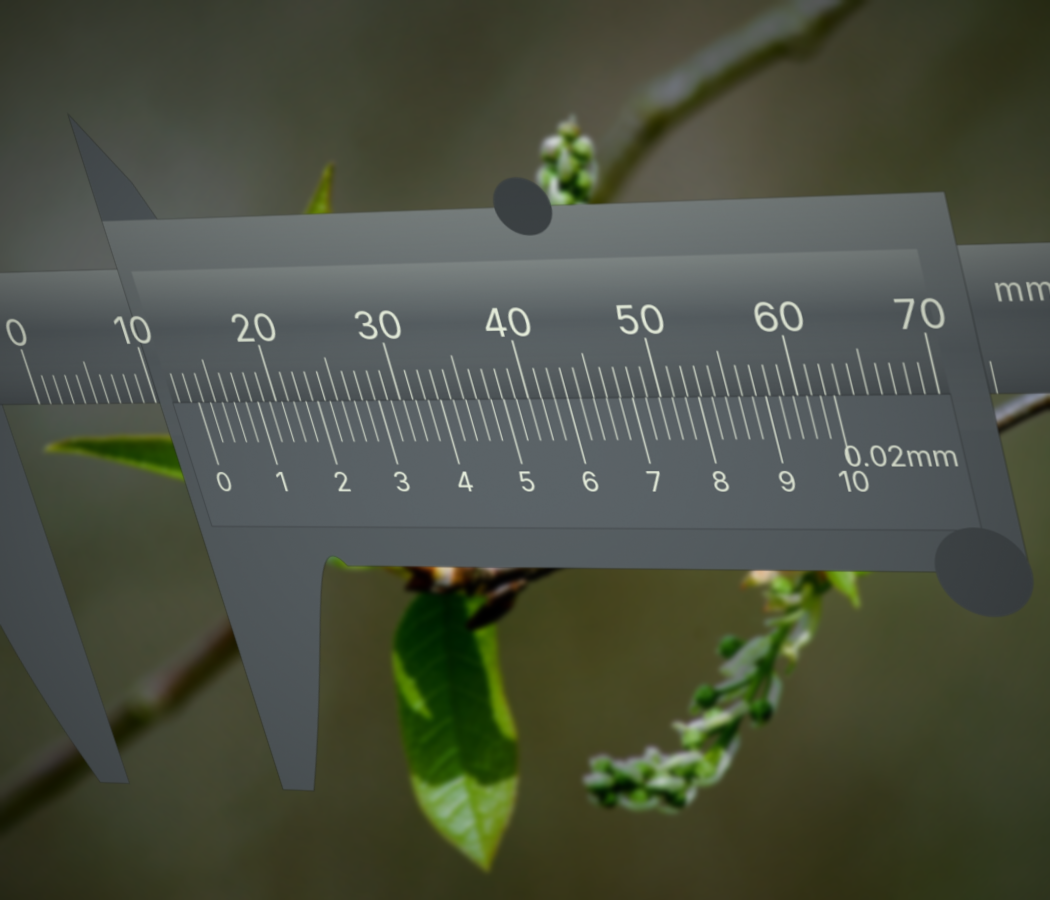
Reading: 13.6 mm
